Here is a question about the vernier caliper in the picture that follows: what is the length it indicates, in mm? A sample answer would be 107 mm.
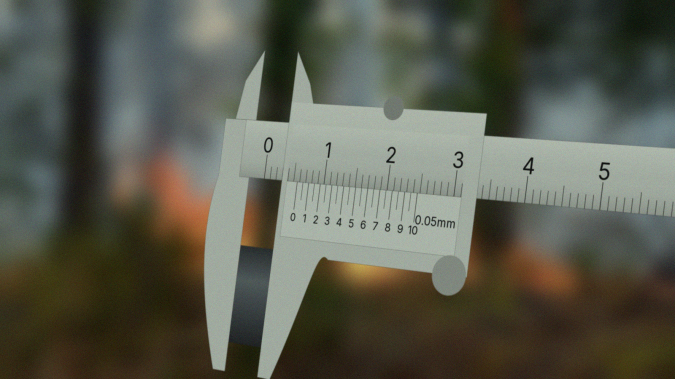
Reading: 5.6 mm
